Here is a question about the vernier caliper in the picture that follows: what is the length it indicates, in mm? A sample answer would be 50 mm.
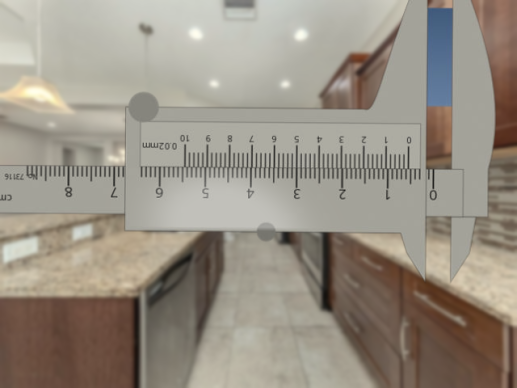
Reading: 5.5 mm
